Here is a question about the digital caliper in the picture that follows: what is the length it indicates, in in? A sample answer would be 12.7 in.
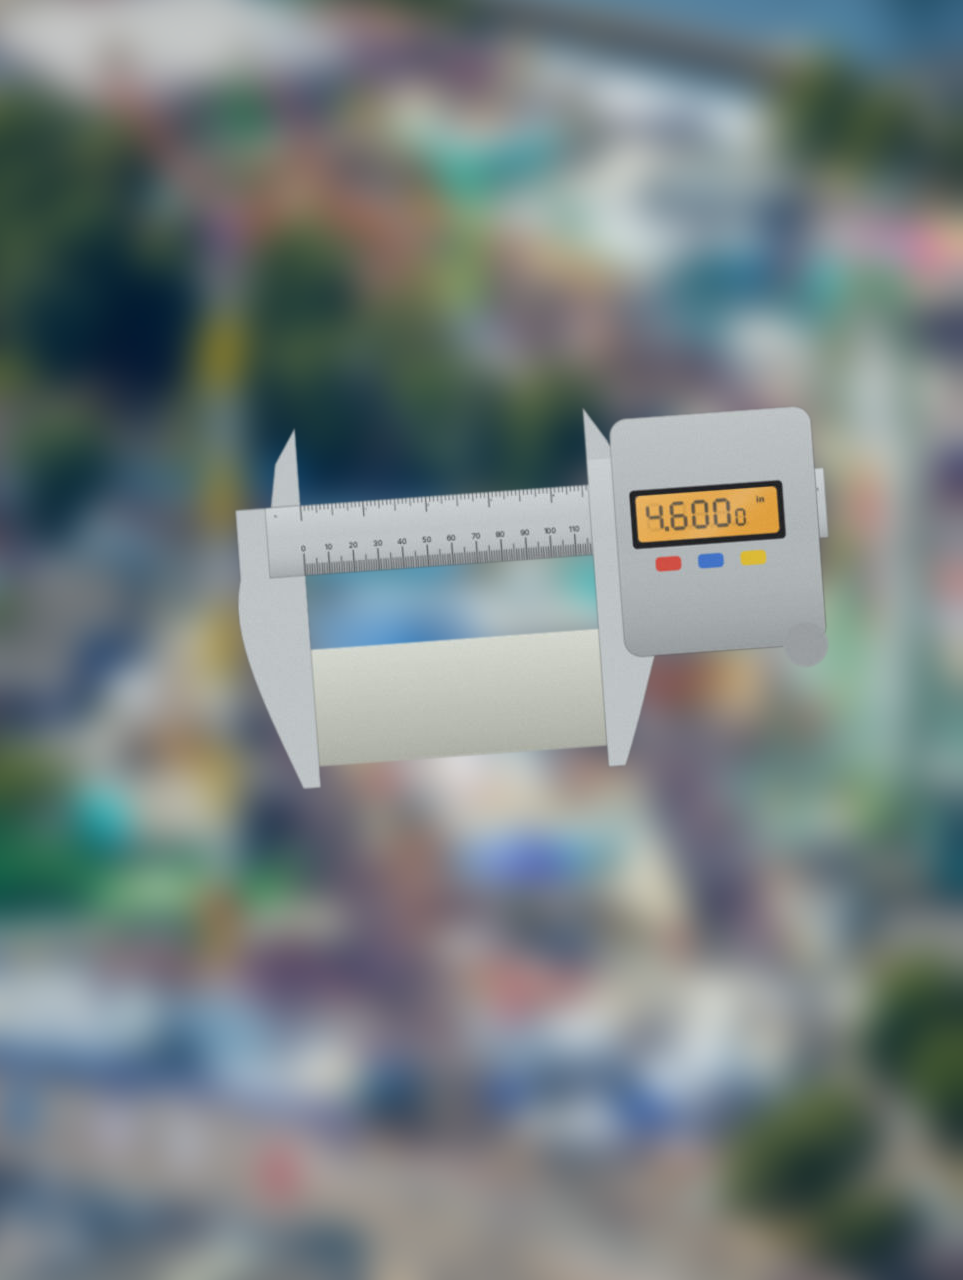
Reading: 4.6000 in
